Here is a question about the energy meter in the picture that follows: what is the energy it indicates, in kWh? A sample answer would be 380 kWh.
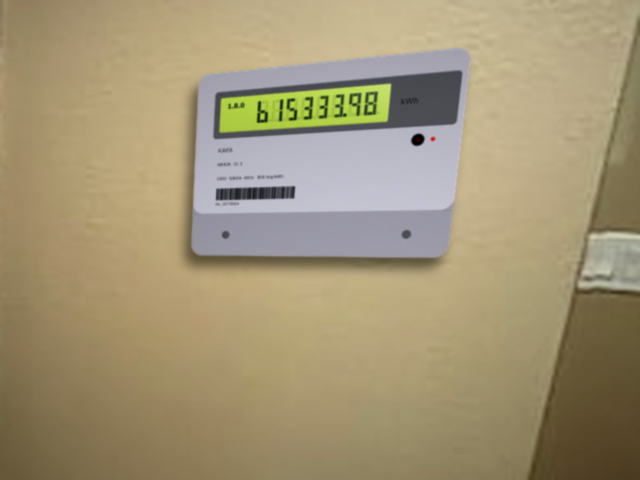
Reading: 615333.98 kWh
